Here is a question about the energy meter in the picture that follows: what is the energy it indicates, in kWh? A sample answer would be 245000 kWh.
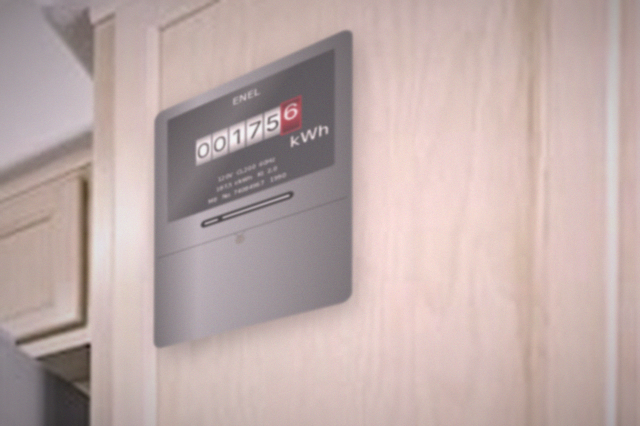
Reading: 175.6 kWh
